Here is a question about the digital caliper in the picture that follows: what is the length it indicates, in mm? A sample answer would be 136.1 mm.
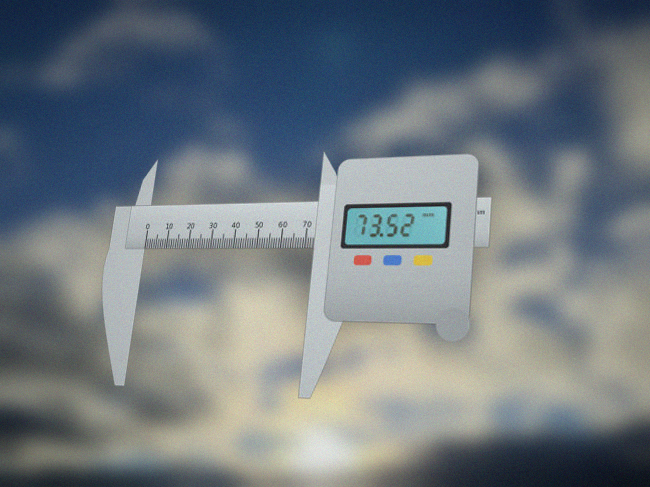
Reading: 73.52 mm
